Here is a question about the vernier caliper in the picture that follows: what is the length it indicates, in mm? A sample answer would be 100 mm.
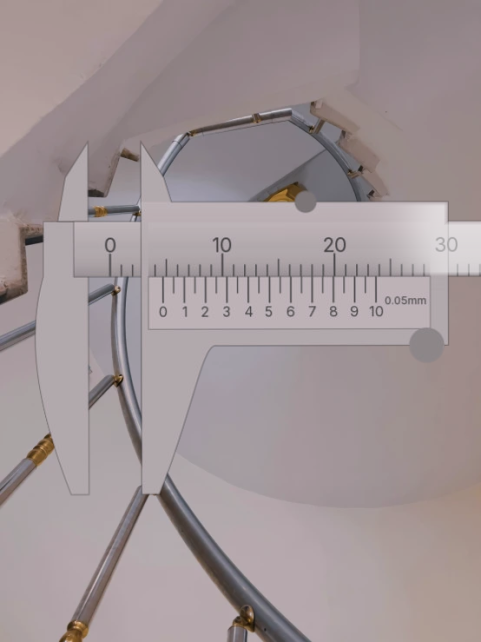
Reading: 4.7 mm
